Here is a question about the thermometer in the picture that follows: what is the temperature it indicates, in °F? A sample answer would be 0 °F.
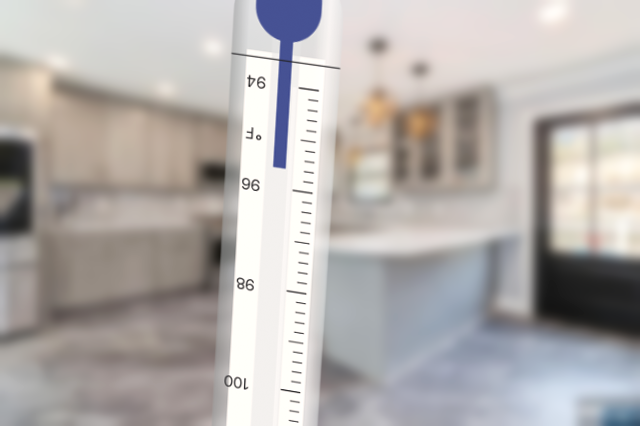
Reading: 95.6 °F
